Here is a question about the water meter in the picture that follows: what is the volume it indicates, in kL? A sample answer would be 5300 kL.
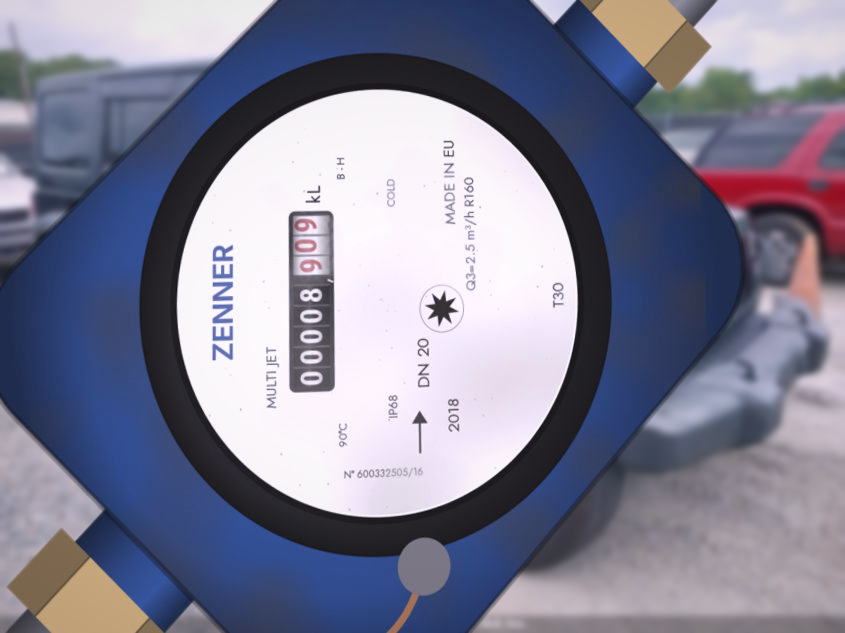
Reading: 8.909 kL
